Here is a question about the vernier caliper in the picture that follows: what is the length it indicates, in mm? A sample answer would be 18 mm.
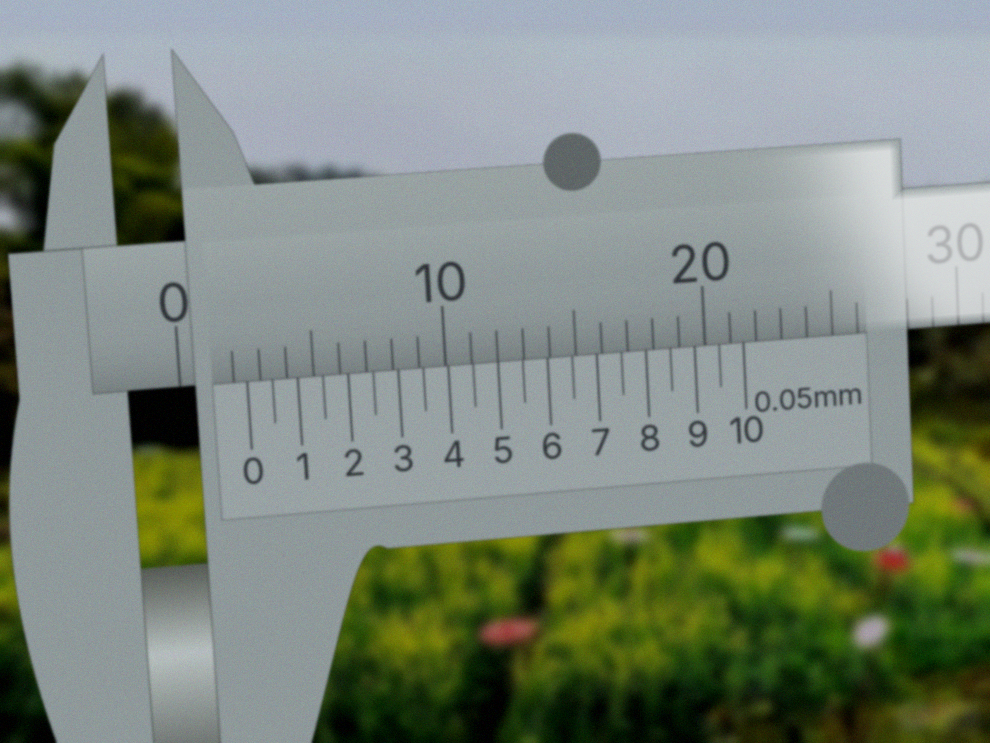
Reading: 2.5 mm
